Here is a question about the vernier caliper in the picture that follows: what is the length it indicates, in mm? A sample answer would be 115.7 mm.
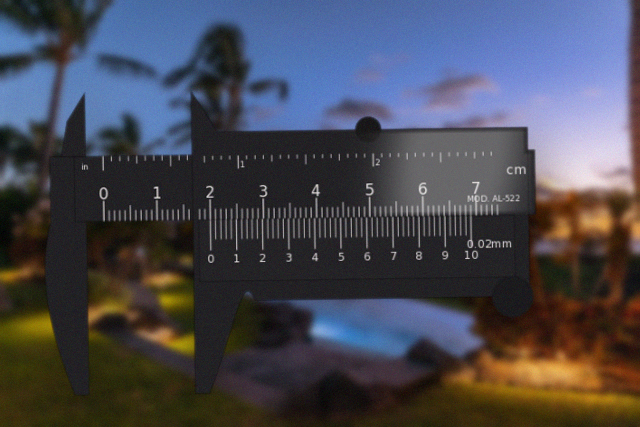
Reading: 20.0 mm
